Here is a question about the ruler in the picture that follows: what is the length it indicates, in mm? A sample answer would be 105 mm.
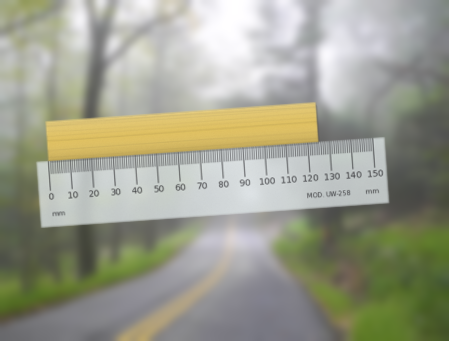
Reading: 125 mm
